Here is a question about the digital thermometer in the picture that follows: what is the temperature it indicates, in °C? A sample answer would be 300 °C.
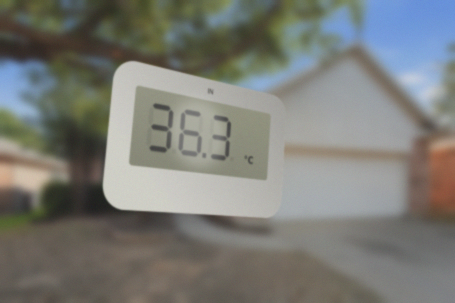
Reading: 36.3 °C
